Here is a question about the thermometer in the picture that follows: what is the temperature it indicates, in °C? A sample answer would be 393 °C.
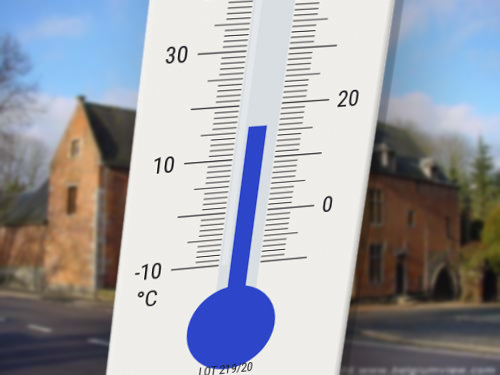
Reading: 16 °C
